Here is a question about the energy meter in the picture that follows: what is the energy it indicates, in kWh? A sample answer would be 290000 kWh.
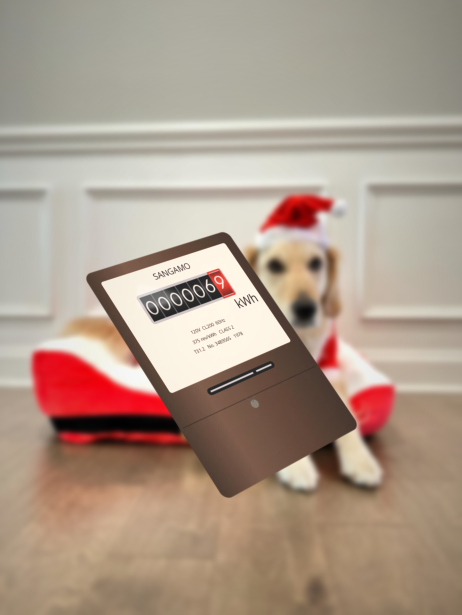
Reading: 6.9 kWh
